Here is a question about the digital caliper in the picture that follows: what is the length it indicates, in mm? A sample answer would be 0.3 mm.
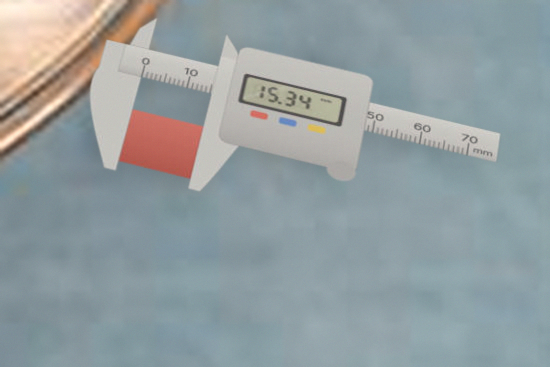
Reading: 15.34 mm
